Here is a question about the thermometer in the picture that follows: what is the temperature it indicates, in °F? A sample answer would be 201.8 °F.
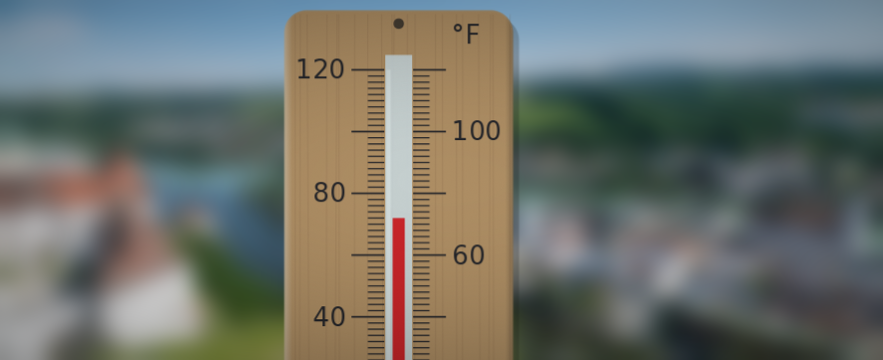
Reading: 72 °F
